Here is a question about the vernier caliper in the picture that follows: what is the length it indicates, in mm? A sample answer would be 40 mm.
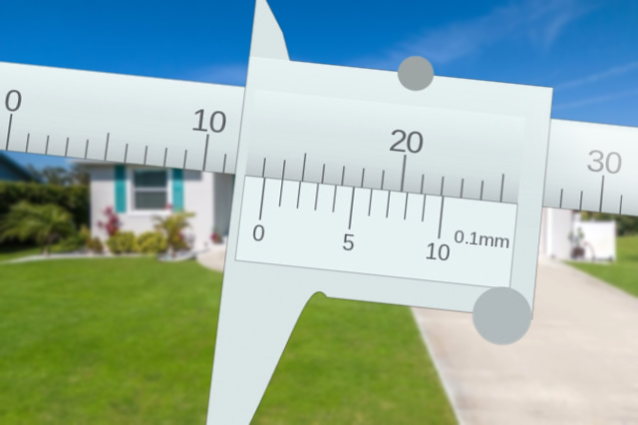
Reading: 13.1 mm
